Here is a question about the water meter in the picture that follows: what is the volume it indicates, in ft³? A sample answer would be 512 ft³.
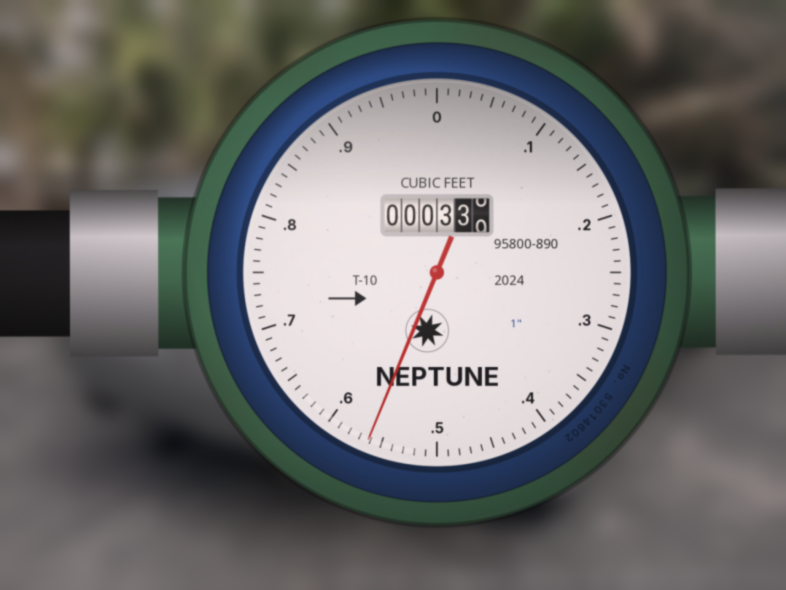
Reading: 338.56 ft³
